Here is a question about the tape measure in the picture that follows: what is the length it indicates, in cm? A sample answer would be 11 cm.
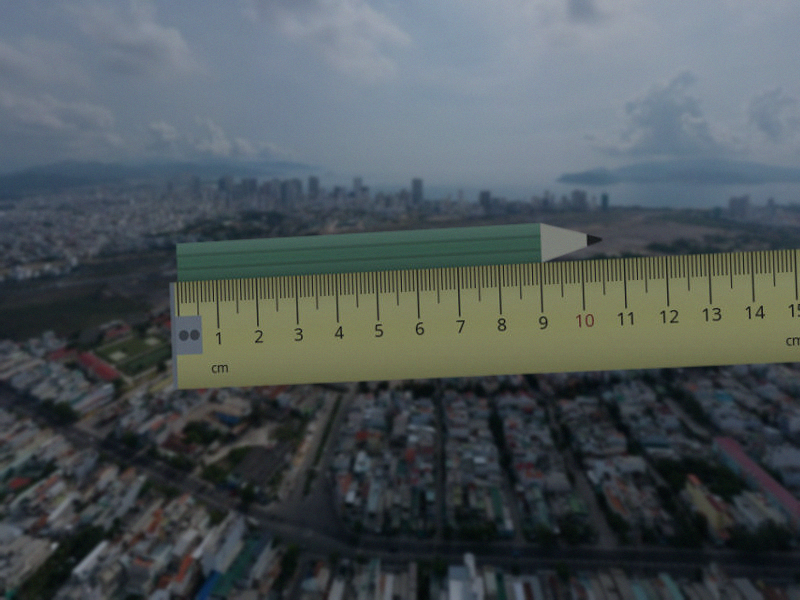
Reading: 10.5 cm
